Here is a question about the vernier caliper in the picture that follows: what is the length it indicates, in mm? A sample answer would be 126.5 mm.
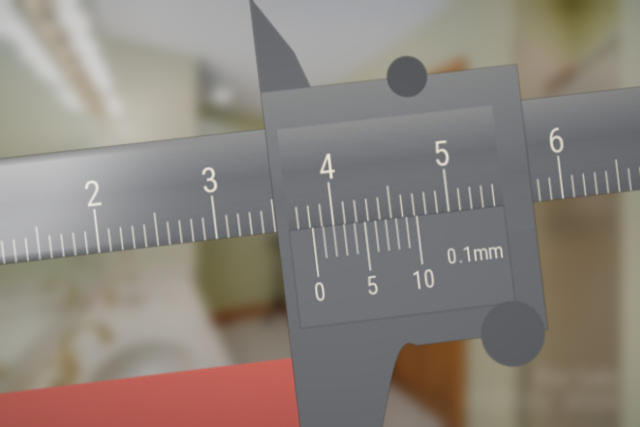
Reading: 38.2 mm
